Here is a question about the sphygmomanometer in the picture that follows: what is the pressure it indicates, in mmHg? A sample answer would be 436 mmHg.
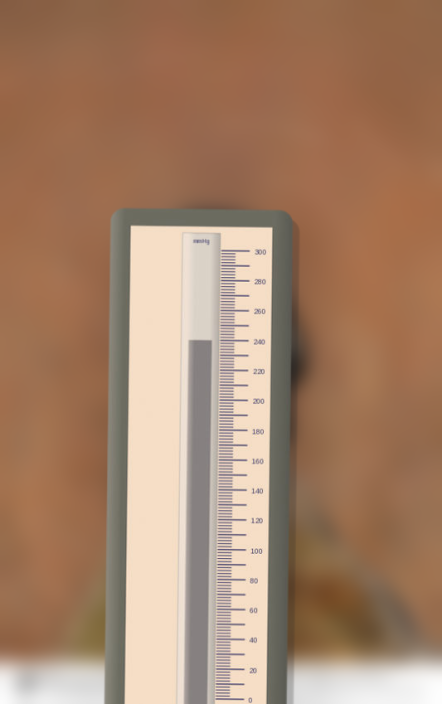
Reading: 240 mmHg
